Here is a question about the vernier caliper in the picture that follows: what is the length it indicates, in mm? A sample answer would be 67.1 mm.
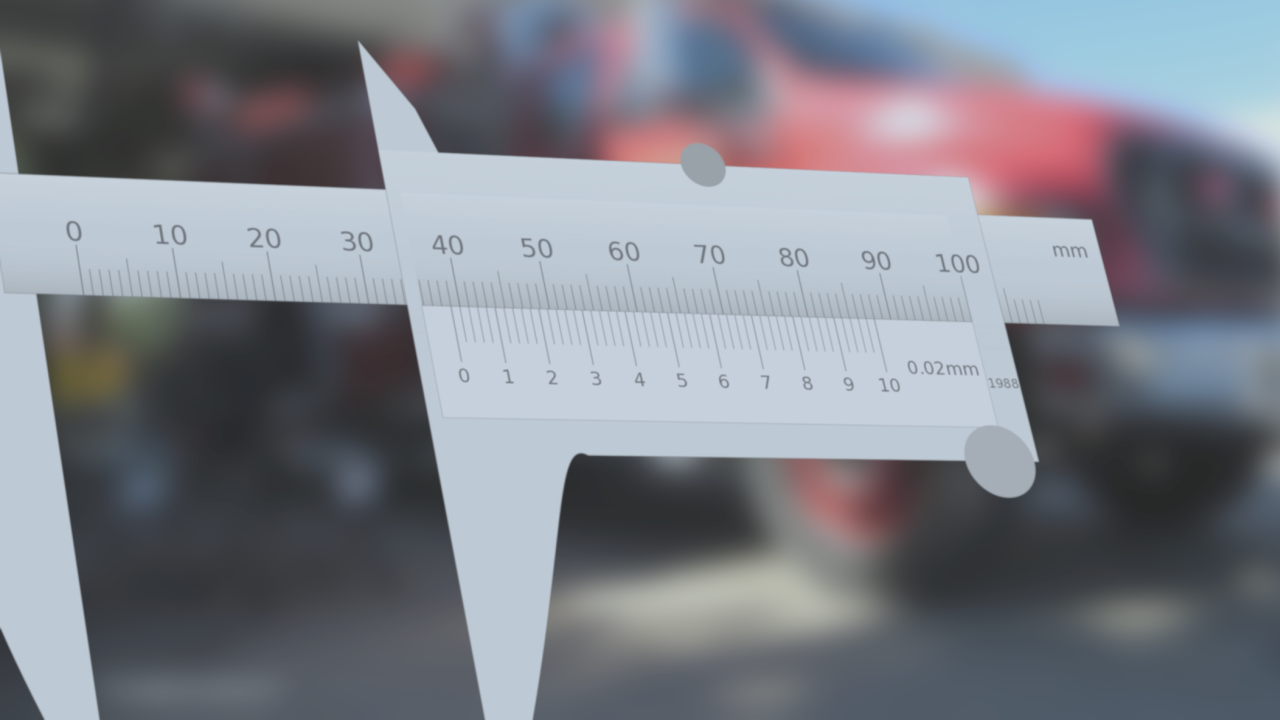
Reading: 39.0 mm
